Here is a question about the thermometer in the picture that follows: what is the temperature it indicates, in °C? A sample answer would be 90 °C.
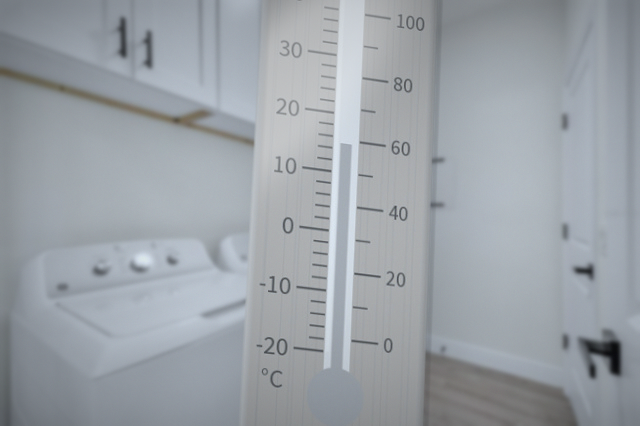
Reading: 15 °C
